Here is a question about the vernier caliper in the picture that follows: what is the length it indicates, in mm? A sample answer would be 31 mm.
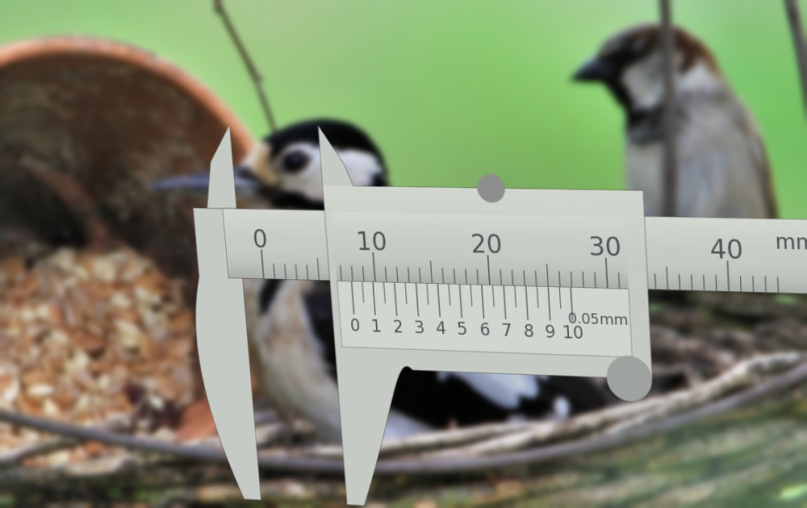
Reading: 7.9 mm
